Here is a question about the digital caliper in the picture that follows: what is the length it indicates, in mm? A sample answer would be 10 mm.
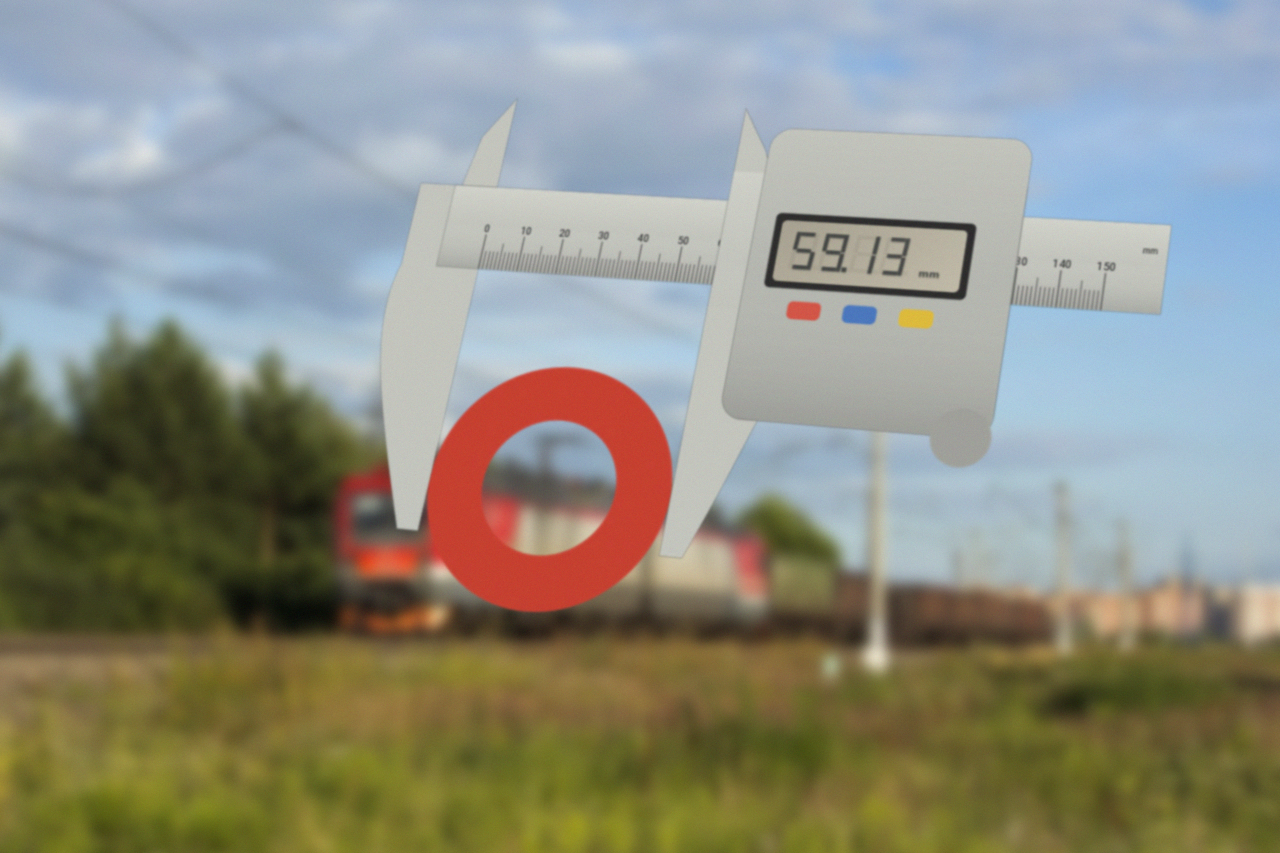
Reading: 59.13 mm
